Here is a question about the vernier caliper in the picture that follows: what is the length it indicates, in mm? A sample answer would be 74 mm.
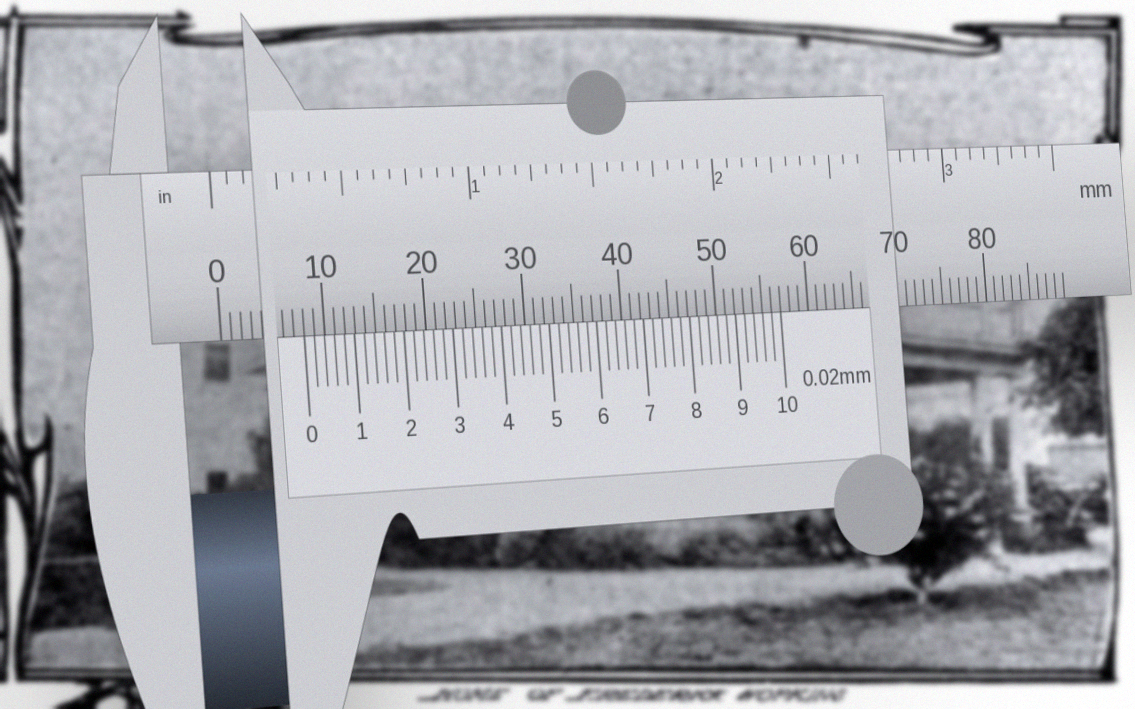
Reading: 8.0 mm
